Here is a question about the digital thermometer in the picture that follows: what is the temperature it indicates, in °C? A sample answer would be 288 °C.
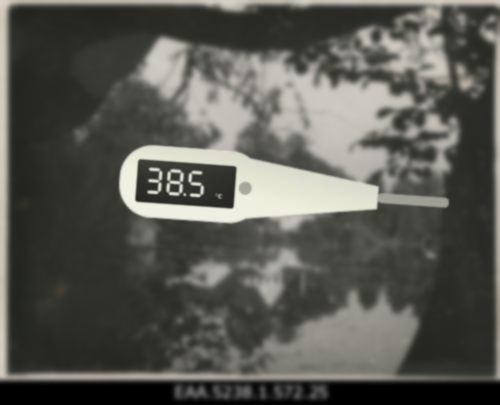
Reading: 38.5 °C
